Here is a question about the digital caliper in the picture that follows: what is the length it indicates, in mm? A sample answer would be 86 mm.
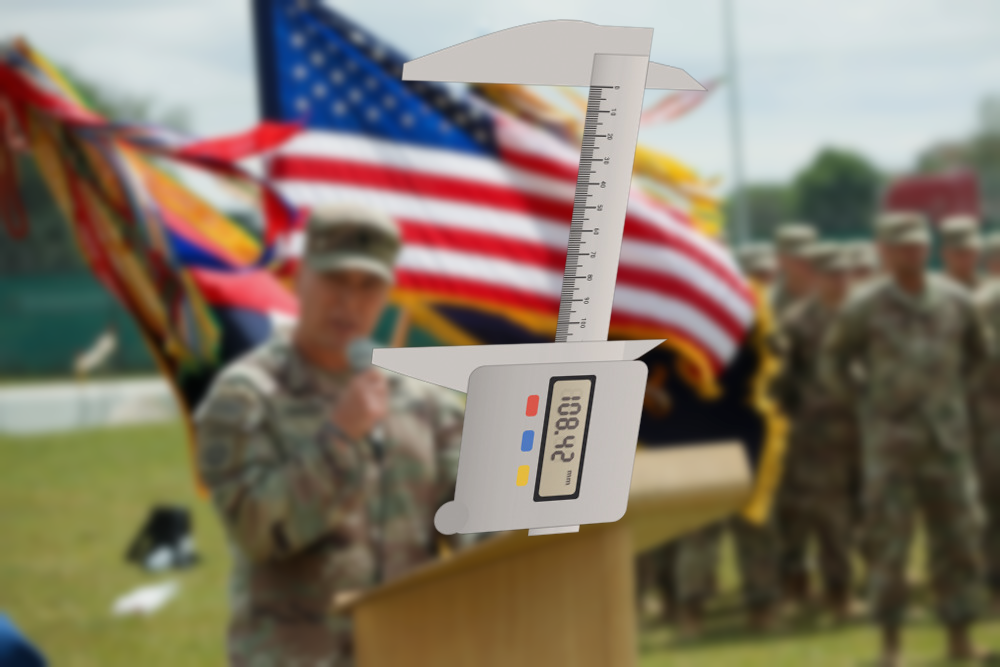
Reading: 108.42 mm
